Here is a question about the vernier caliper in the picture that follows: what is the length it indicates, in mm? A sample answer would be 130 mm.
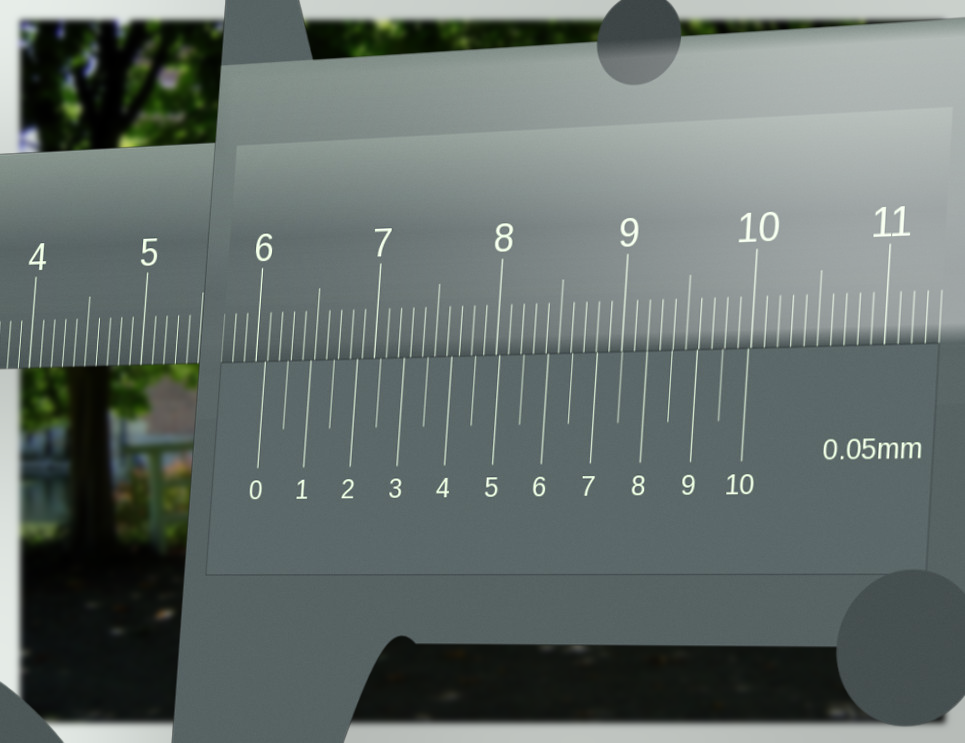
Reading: 60.8 mm
